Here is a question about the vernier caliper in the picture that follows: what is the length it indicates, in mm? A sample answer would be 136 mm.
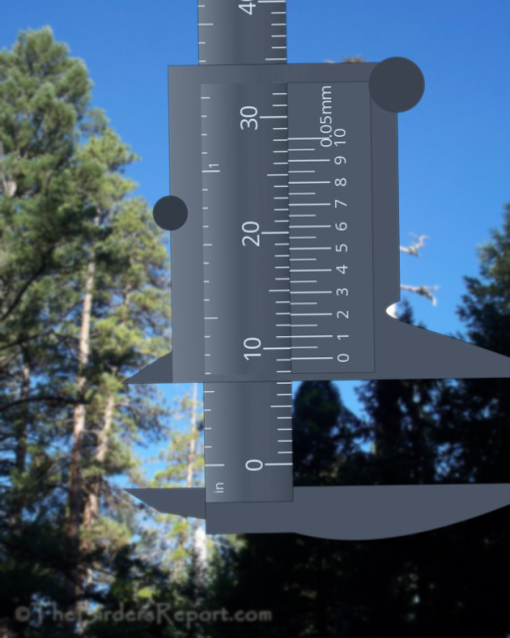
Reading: 9.1 mm
